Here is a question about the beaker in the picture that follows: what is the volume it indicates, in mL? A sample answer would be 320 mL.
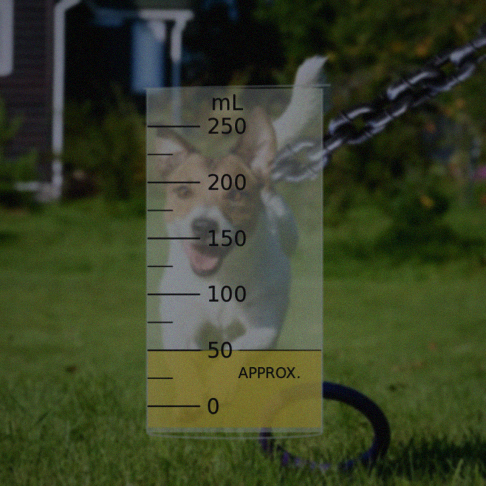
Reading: 50 mL
